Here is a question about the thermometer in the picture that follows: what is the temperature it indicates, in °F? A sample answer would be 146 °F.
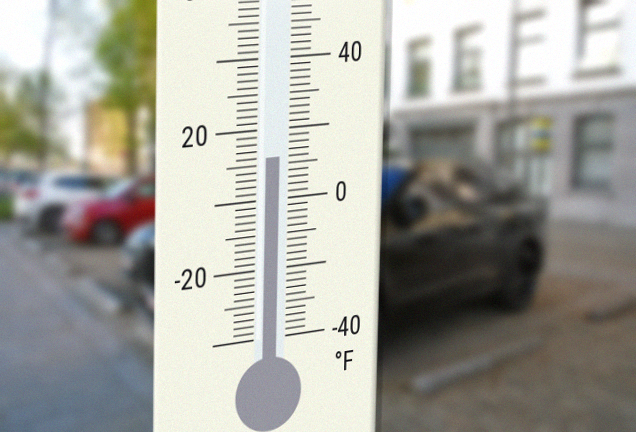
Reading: 12 °F
